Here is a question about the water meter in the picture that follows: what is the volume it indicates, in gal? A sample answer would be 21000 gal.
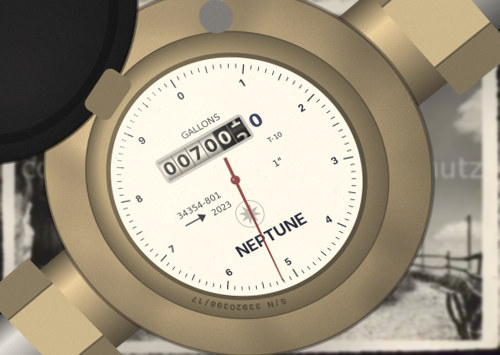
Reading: 70015.2 gal
